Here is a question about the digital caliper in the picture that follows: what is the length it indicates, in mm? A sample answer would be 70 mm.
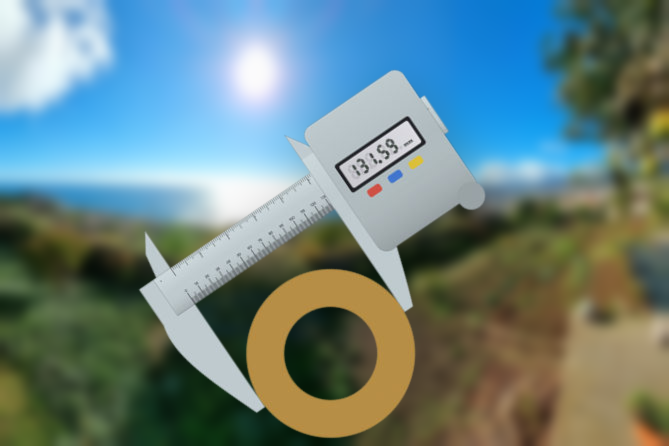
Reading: 131.59 mm
